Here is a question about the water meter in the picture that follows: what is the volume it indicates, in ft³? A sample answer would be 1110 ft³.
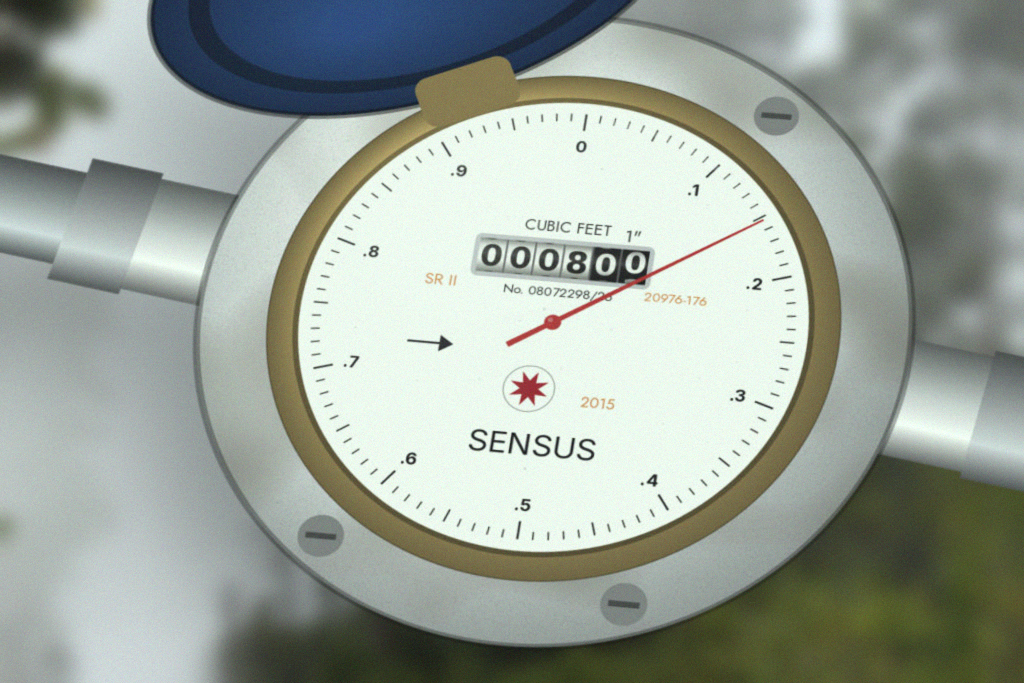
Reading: 800.15 ft³
